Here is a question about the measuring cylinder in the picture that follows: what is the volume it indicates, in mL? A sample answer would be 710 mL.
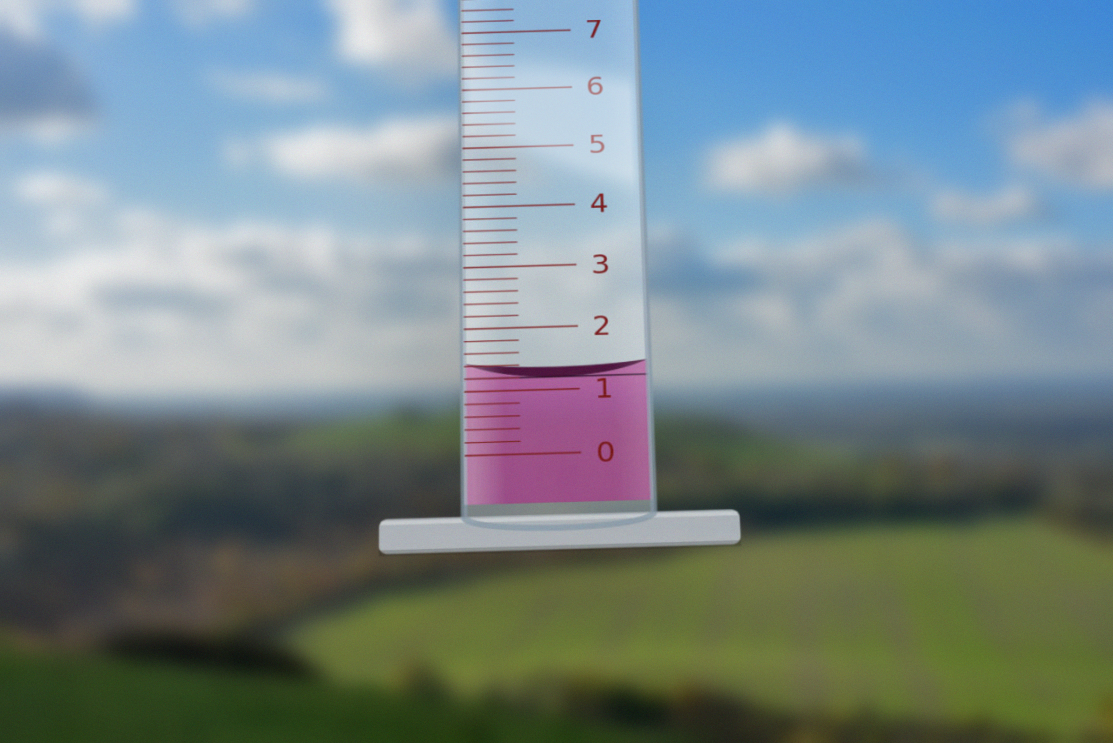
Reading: 1.2 mL
